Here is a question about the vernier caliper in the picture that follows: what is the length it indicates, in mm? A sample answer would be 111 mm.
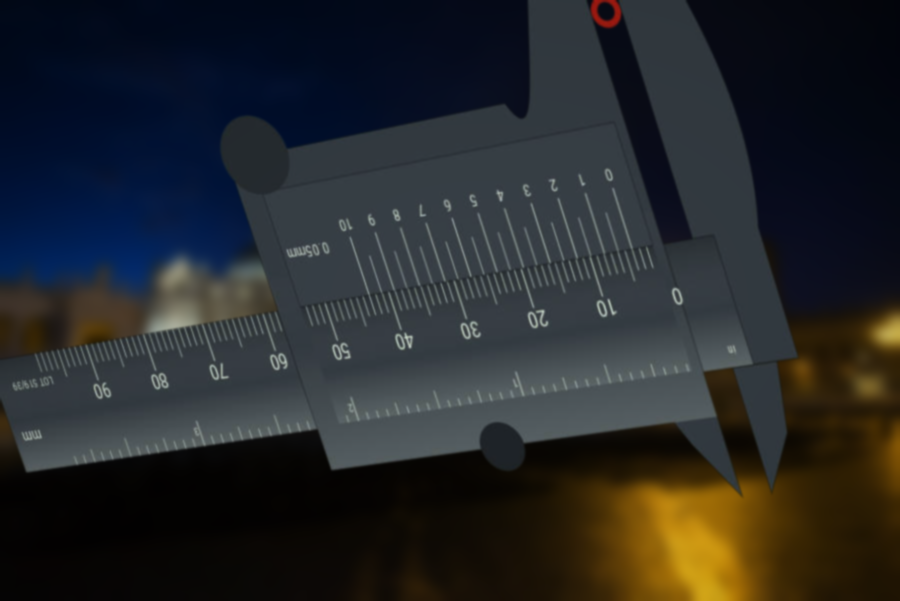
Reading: 4.0 mm
